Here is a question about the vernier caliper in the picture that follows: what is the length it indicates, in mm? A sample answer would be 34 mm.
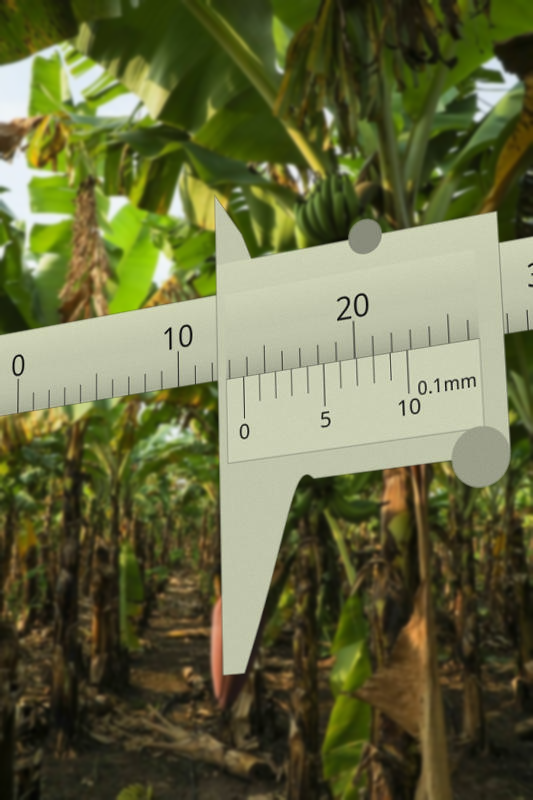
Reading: 13.8 mm
